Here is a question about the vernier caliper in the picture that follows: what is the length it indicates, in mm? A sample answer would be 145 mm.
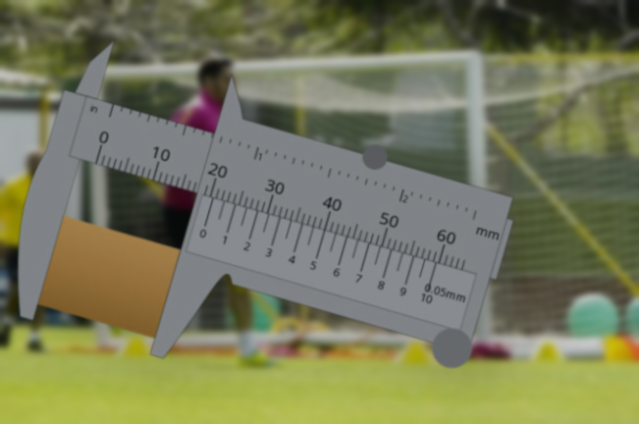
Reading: 20.5 mm
